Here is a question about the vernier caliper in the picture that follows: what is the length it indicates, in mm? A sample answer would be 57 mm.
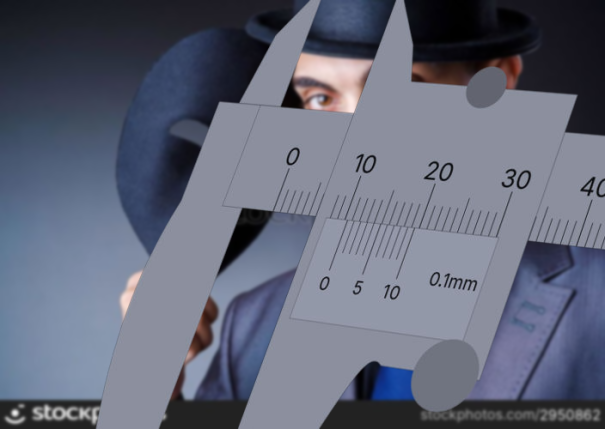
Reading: 10.4 mm
